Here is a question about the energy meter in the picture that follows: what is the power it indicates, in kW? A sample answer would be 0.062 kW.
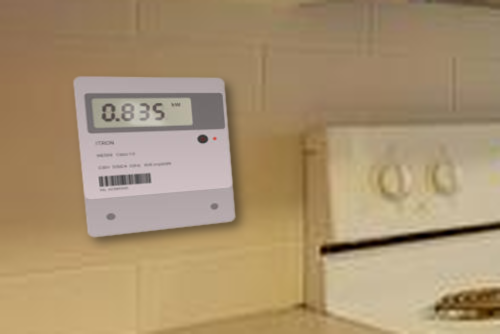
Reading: 0.835 kW
